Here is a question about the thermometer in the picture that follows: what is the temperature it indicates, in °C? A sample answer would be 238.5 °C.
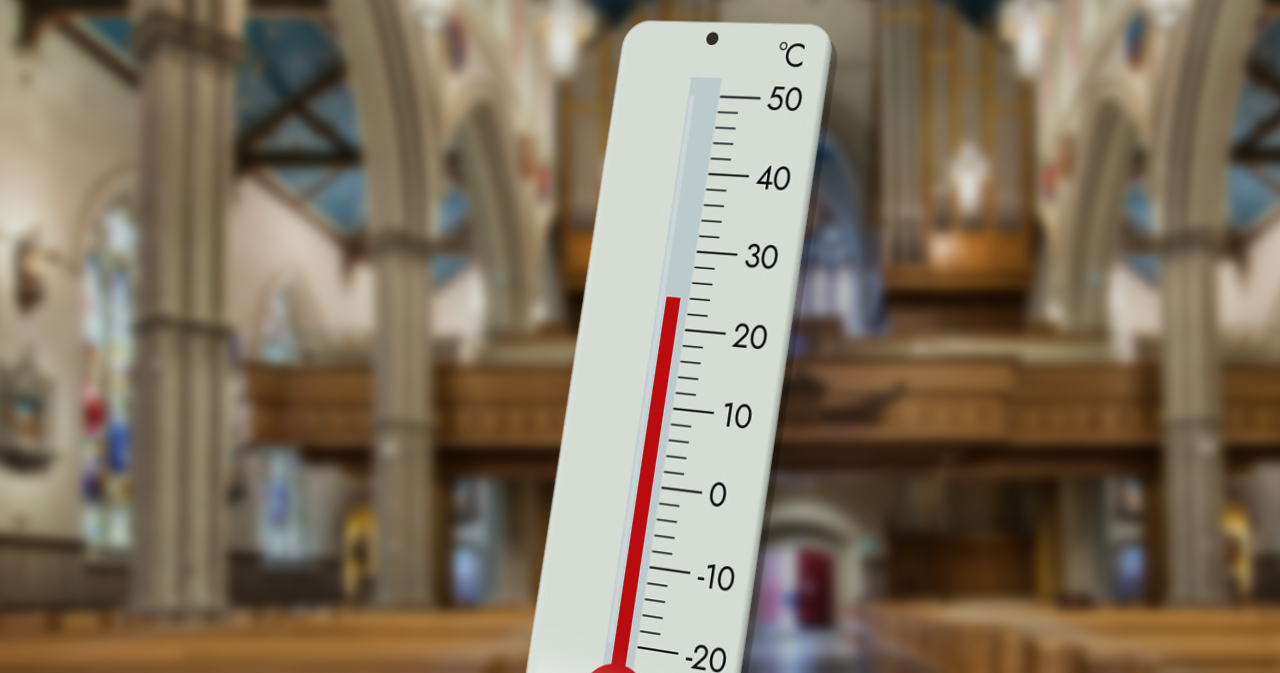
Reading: 24 °C
